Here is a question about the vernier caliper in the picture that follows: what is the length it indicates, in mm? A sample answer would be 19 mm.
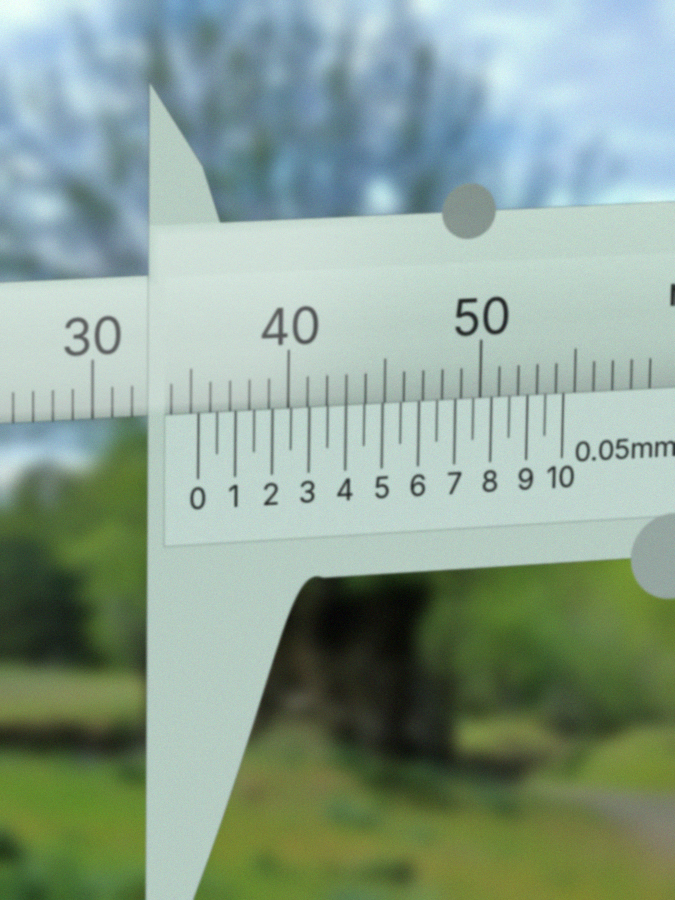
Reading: 35.4 mm
